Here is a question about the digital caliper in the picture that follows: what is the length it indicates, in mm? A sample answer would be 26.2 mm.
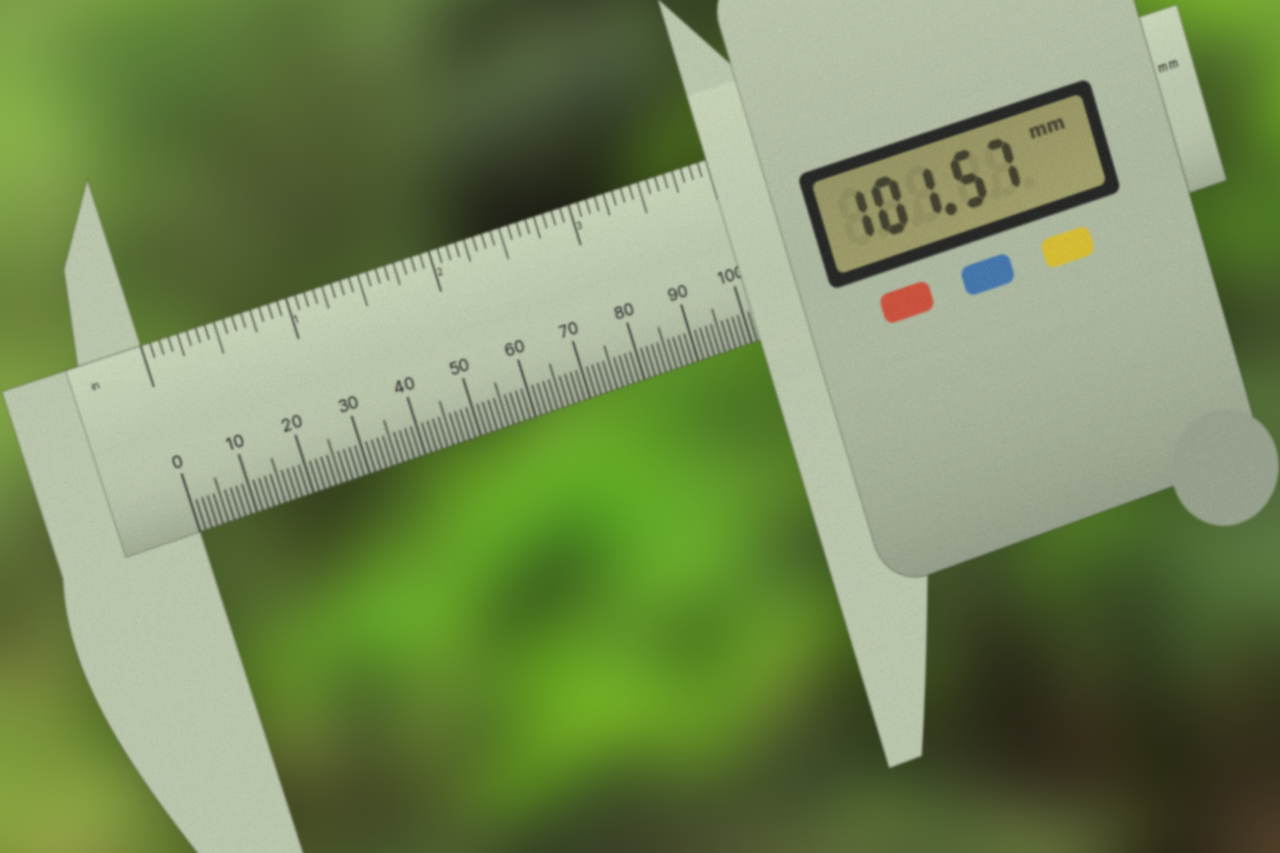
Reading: 101.57 mm
